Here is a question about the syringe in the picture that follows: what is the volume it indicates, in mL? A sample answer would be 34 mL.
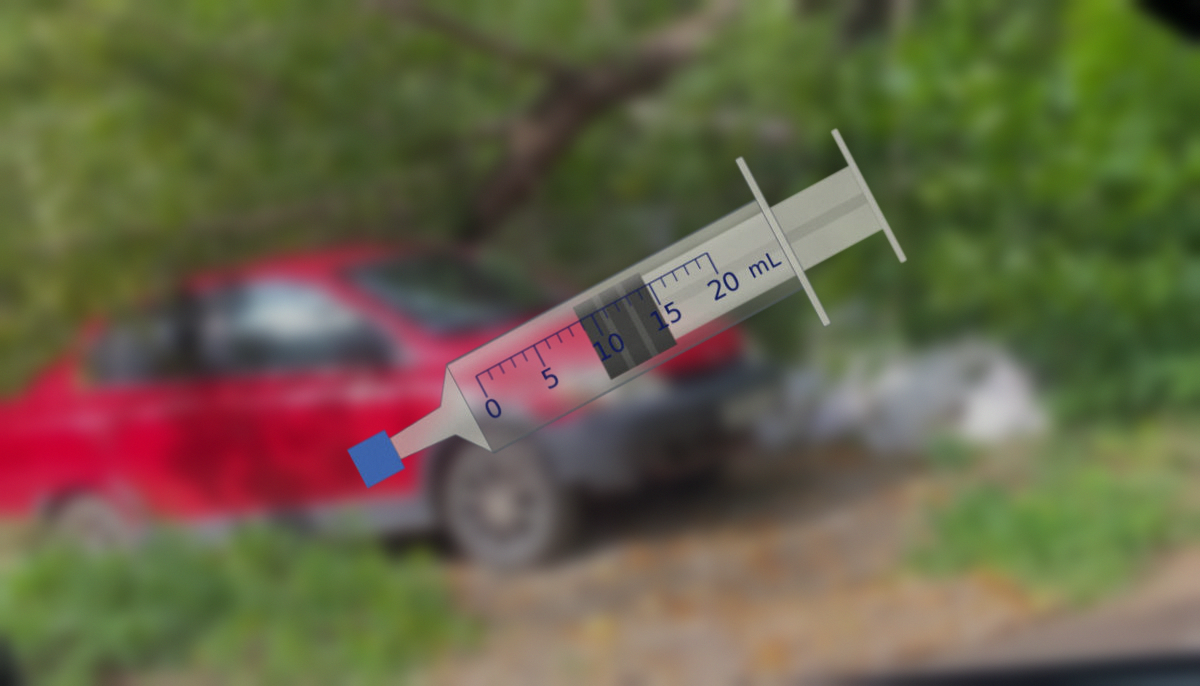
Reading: 9 mL
